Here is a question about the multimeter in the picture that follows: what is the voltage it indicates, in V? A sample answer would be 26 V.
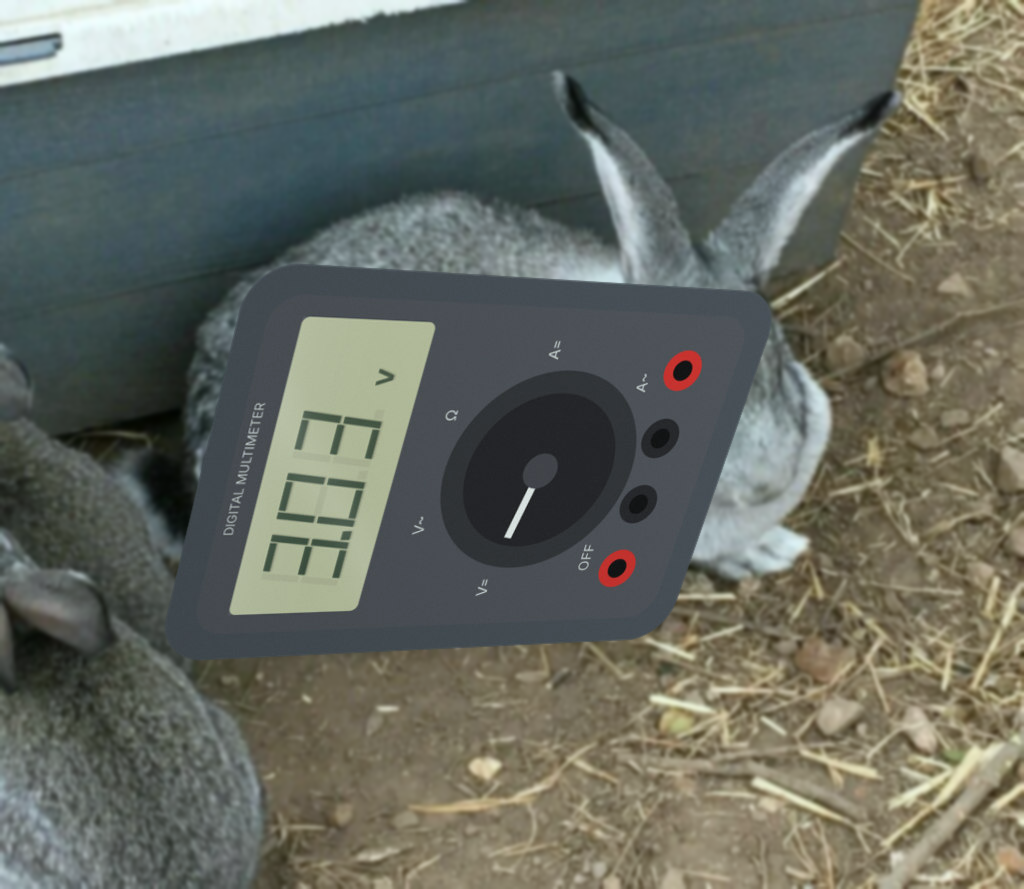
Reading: 3.03 V
